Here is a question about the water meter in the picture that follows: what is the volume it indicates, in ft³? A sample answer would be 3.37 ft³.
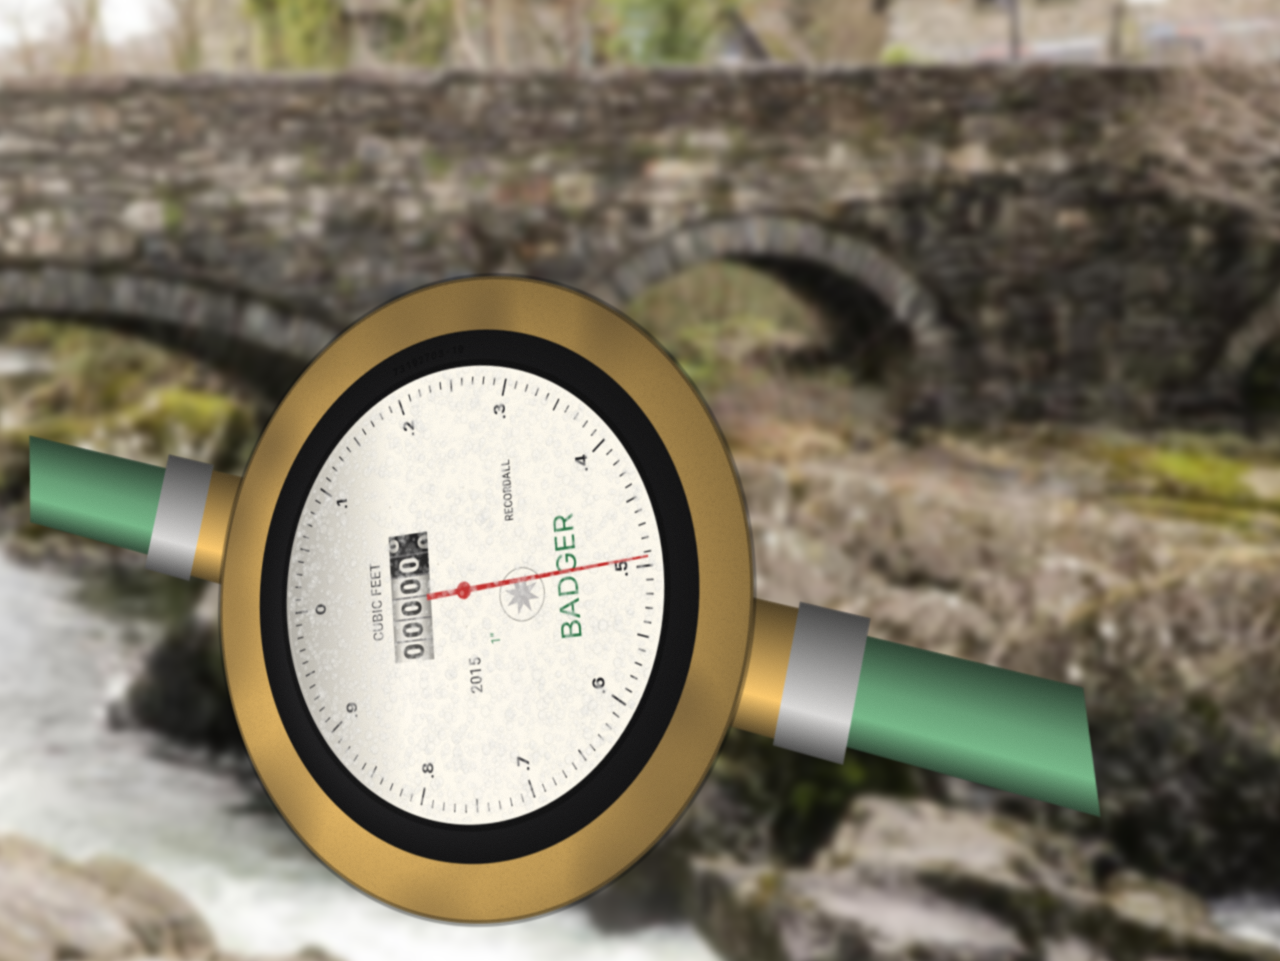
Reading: 8.49 ft³
